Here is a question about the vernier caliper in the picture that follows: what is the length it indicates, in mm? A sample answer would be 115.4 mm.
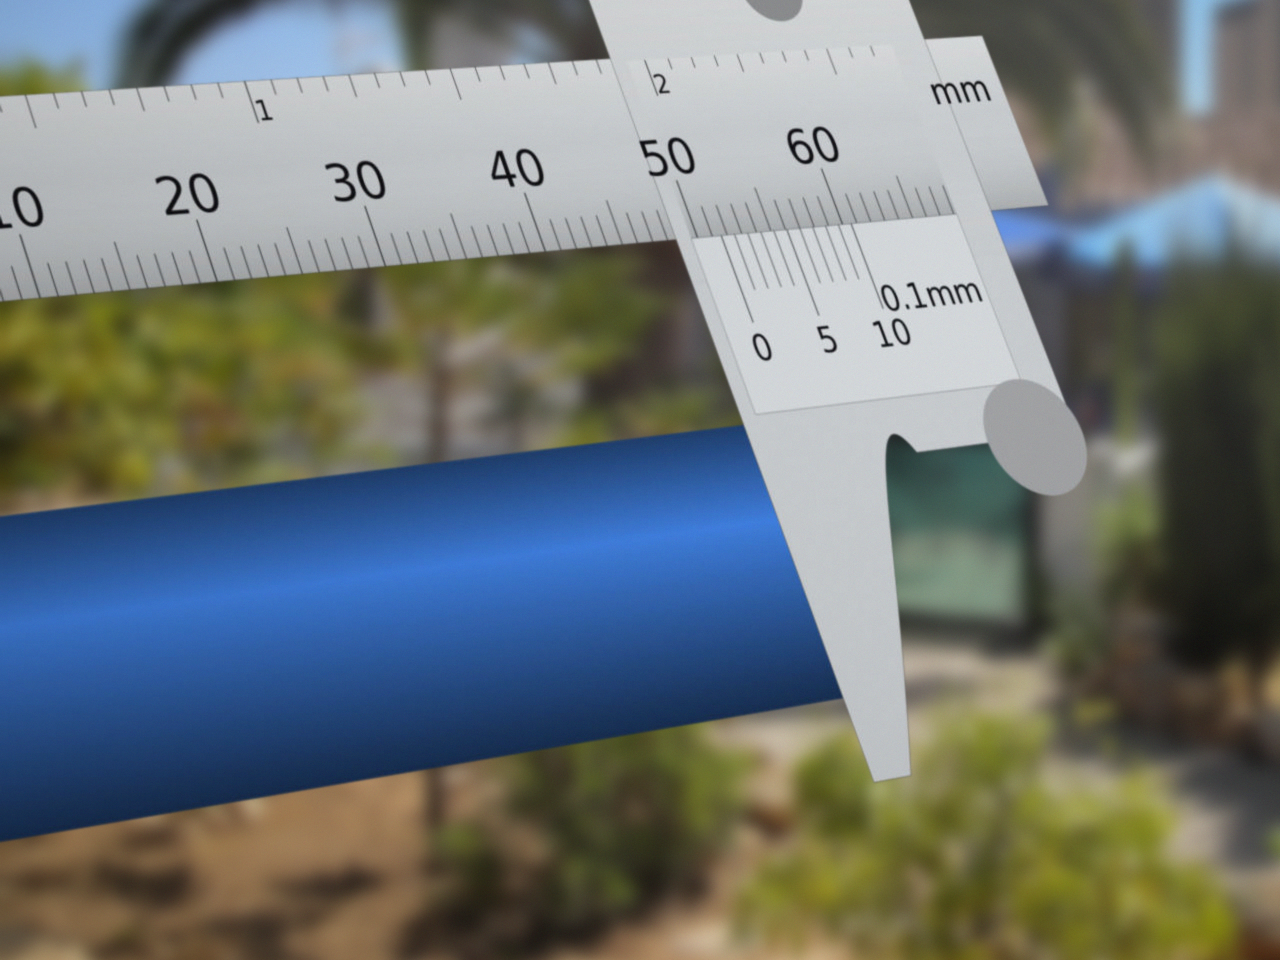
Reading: 51.6 mm
